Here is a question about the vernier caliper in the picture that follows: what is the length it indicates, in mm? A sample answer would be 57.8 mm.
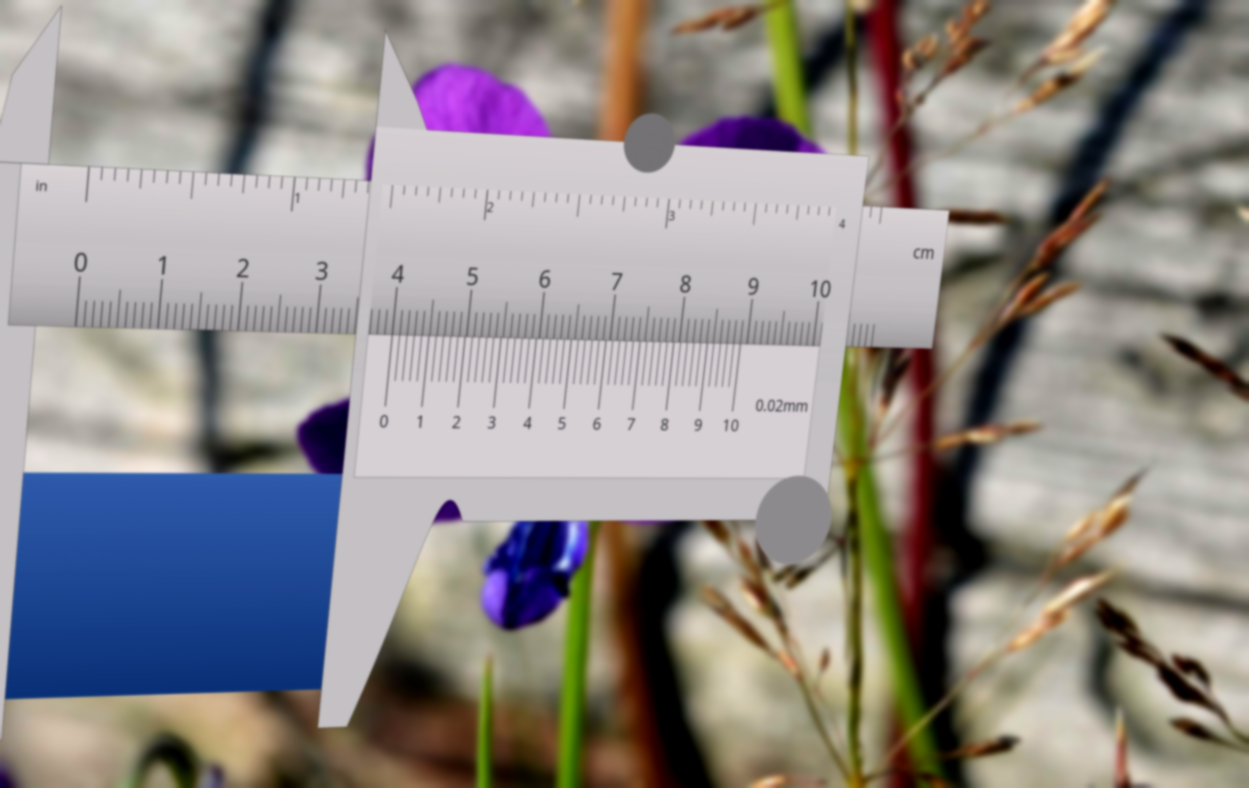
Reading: 40.0 mm
